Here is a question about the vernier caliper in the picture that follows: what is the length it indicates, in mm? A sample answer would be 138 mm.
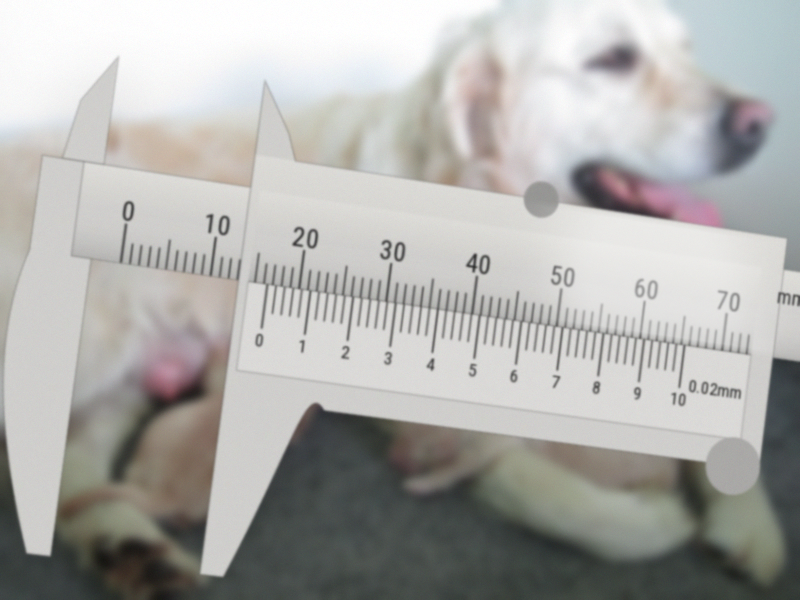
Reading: 16.4 mm
